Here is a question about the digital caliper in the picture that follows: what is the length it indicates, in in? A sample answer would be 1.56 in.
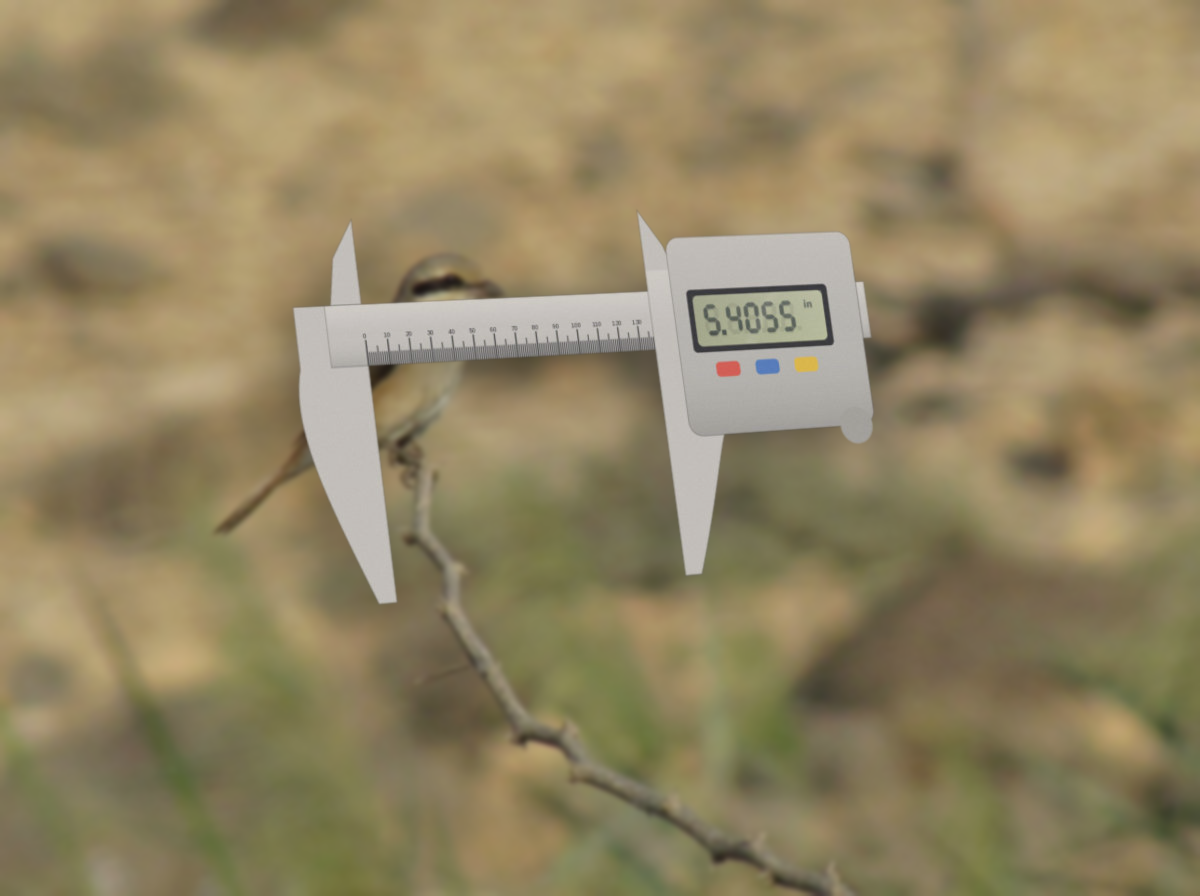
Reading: 5.4055 in
